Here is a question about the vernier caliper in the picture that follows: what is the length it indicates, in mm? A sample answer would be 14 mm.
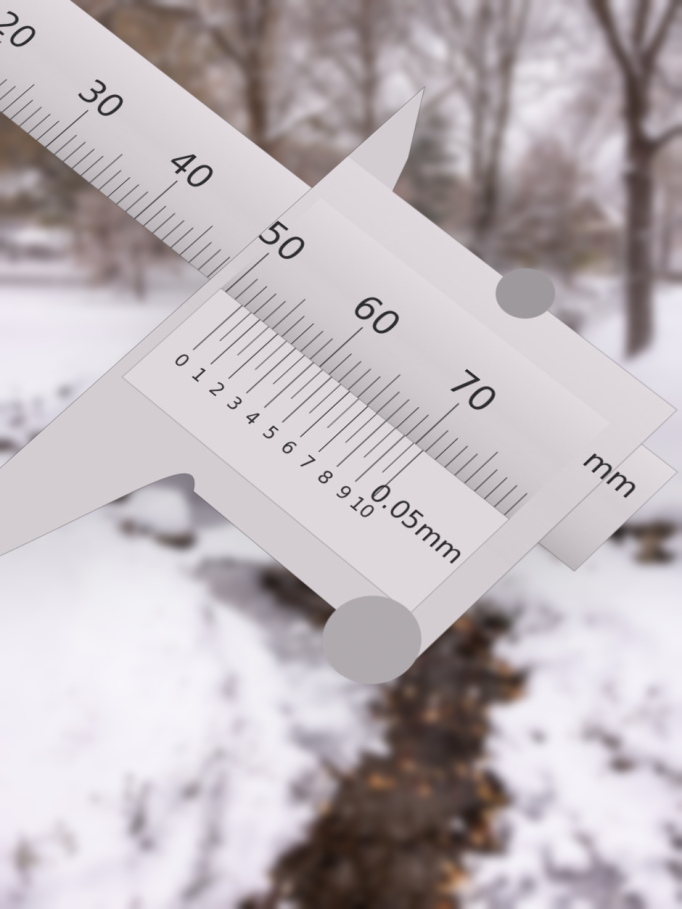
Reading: 51.8 mm
